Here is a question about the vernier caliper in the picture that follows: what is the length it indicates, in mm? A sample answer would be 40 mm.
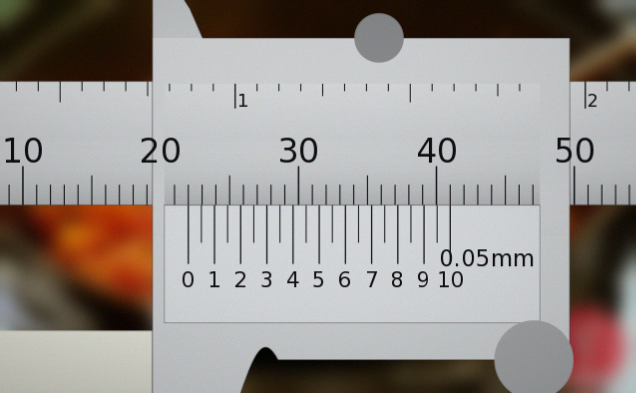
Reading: 22.0 mm
